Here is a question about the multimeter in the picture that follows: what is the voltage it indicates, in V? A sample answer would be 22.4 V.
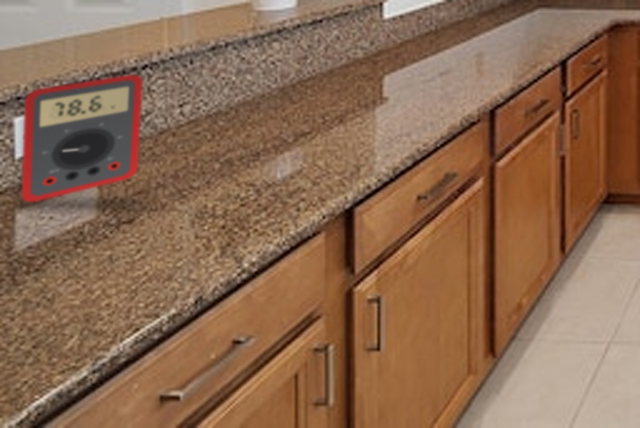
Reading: 78.6 V
